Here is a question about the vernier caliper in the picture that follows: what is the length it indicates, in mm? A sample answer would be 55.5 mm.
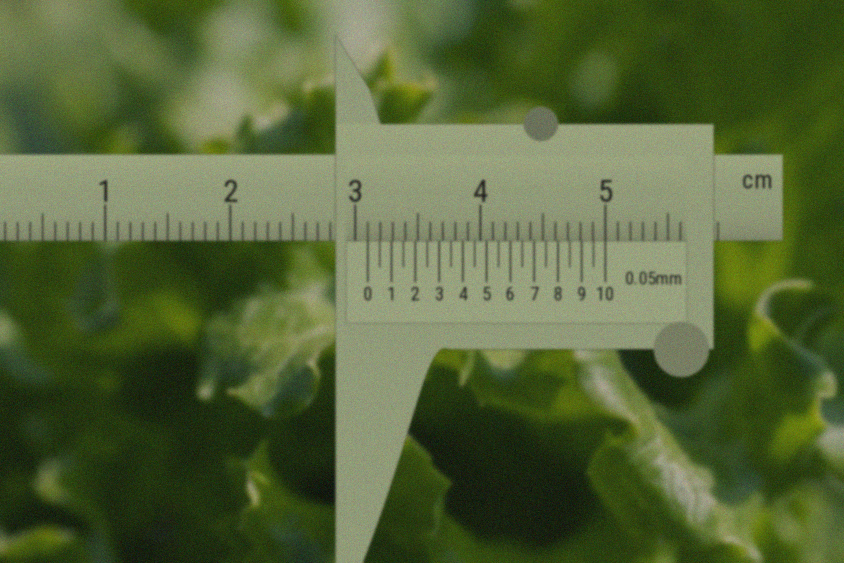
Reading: 31.0 mm
